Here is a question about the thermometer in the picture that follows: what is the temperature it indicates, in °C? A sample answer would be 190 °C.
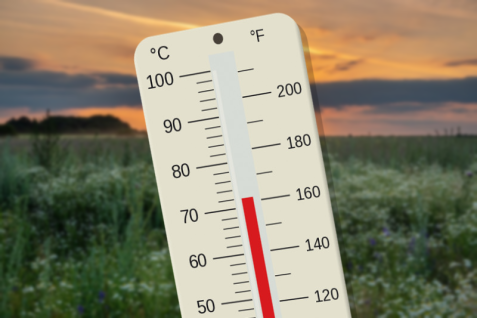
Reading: 72 °C
